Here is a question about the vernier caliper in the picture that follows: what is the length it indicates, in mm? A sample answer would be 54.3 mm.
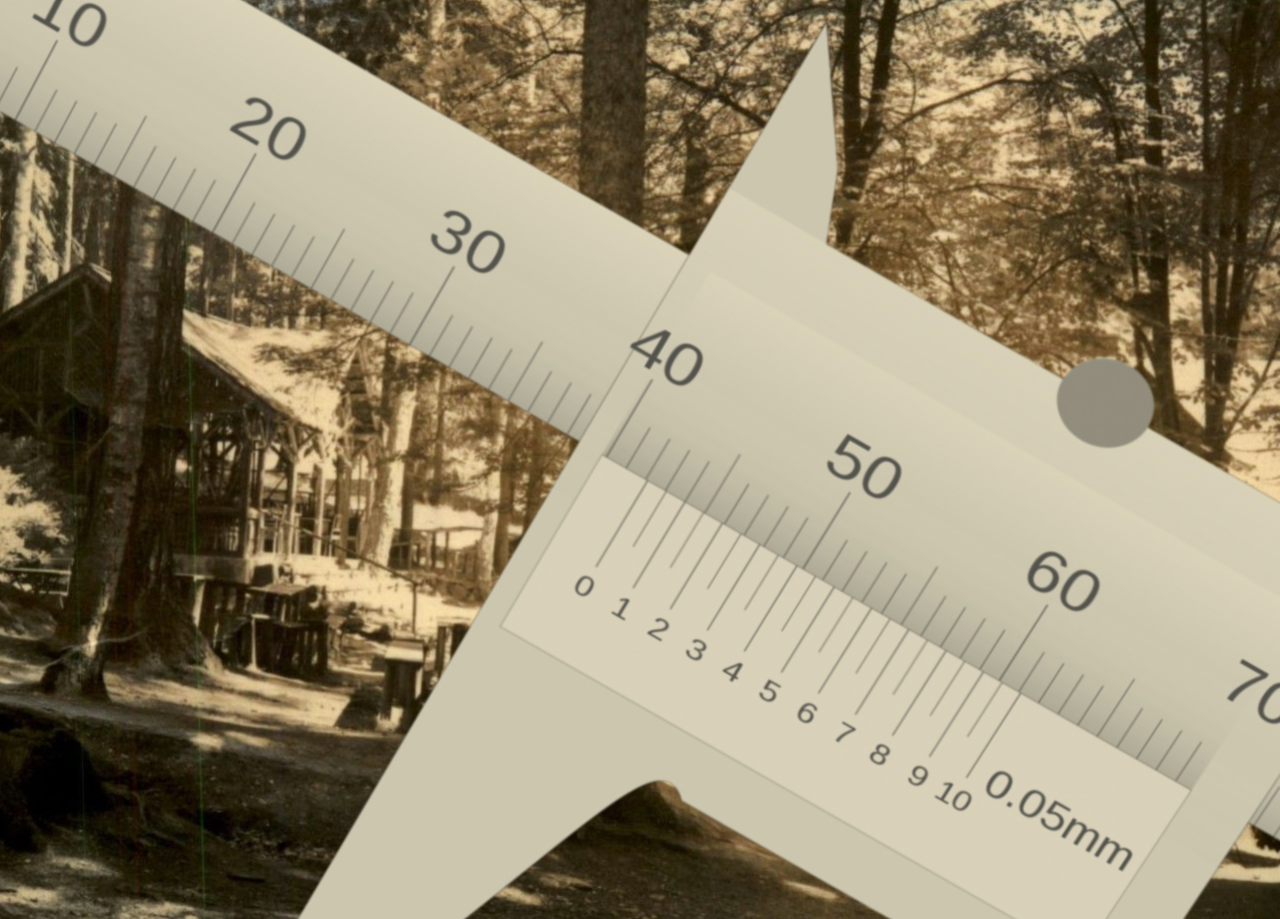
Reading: 42.1 mm
